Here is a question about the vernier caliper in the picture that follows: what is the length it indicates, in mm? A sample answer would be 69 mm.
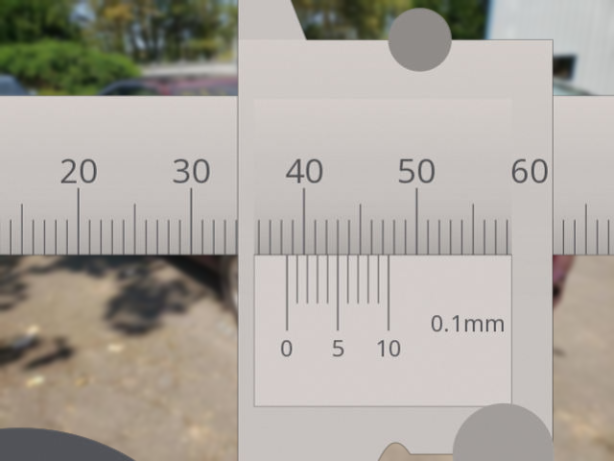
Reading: 38.5 mm
